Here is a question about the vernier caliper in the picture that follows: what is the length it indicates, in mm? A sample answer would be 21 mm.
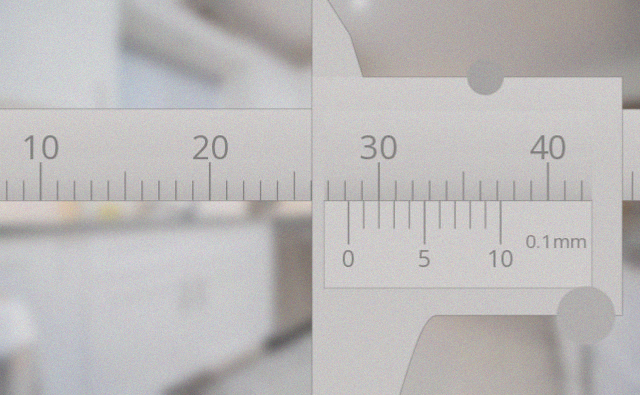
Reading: 28.2 mm
